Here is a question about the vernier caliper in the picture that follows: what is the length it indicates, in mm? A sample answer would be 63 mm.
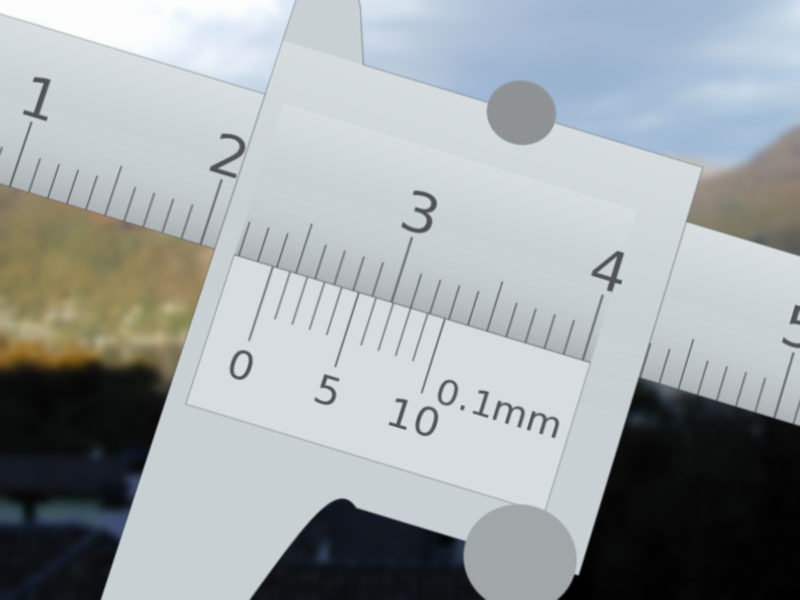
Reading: 23.8 mm
